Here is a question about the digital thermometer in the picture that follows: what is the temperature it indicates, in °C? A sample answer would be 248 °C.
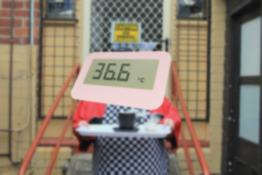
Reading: 36.6 °C
